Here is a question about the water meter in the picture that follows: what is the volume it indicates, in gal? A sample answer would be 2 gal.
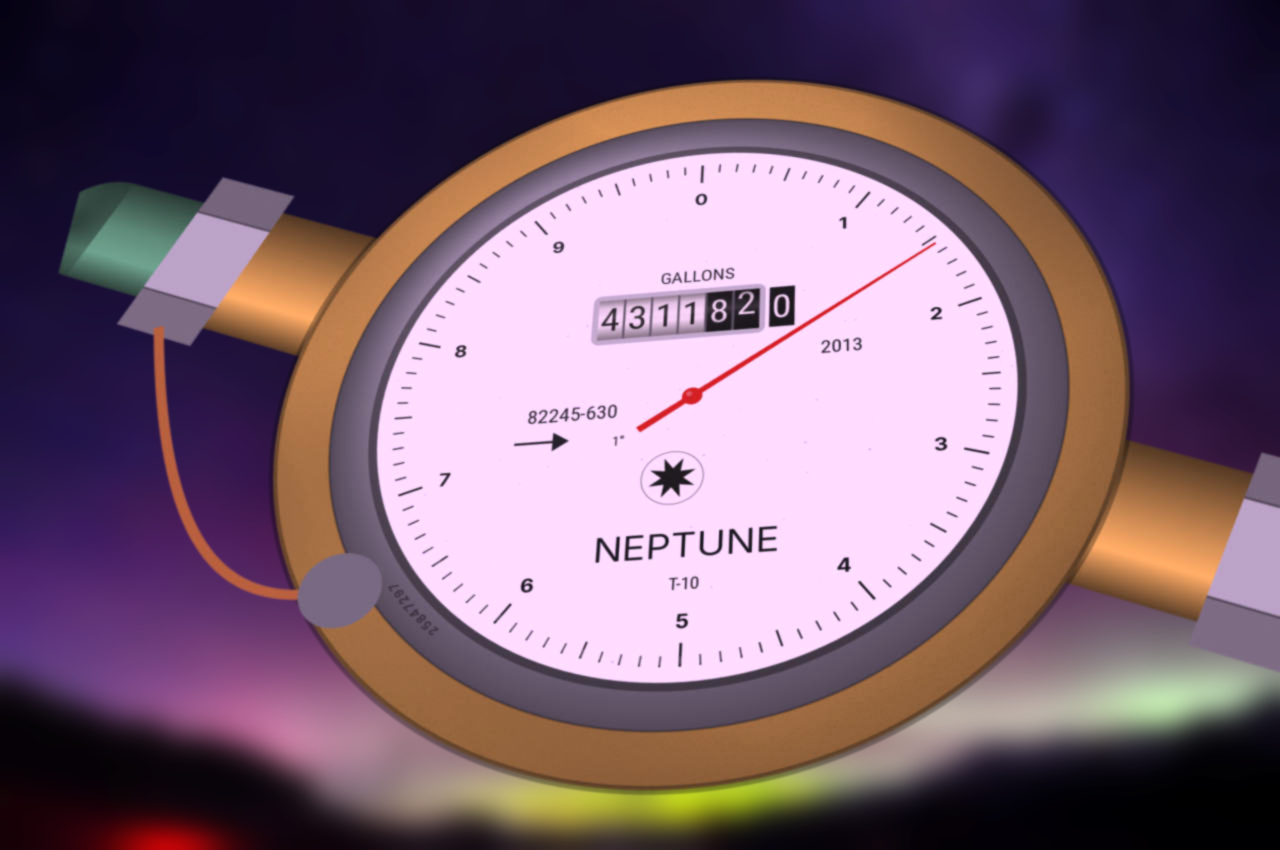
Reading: 4311821.5 gal
